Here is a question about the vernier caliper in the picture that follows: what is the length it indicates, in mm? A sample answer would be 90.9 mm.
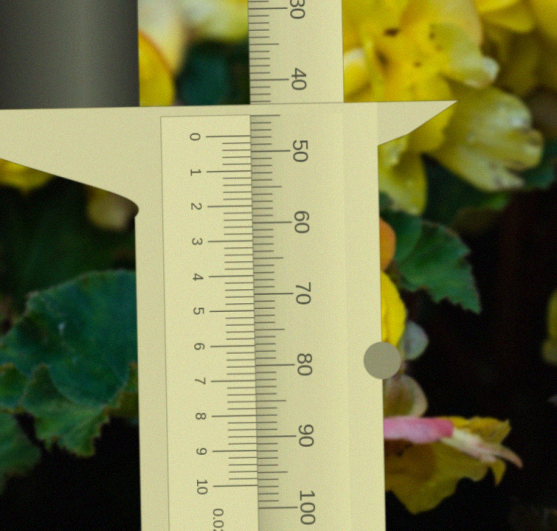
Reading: 47.8 mm
